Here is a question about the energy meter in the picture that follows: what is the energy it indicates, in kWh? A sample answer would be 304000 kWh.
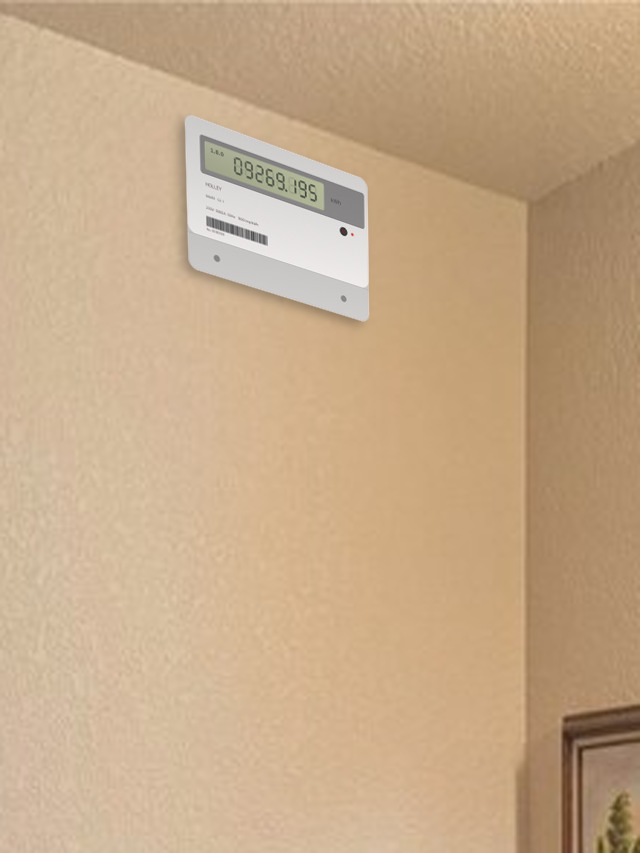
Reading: 9269.195 kWh
